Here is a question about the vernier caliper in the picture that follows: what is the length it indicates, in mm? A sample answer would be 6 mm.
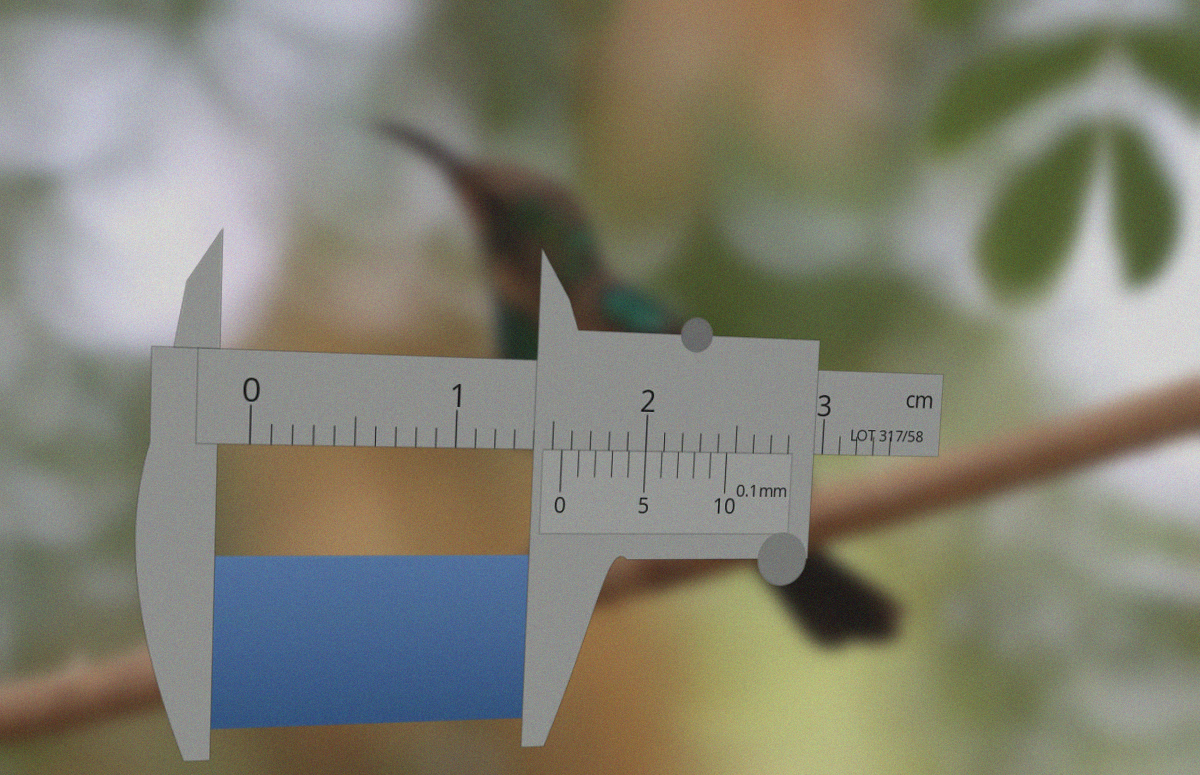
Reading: 15.5 mm
